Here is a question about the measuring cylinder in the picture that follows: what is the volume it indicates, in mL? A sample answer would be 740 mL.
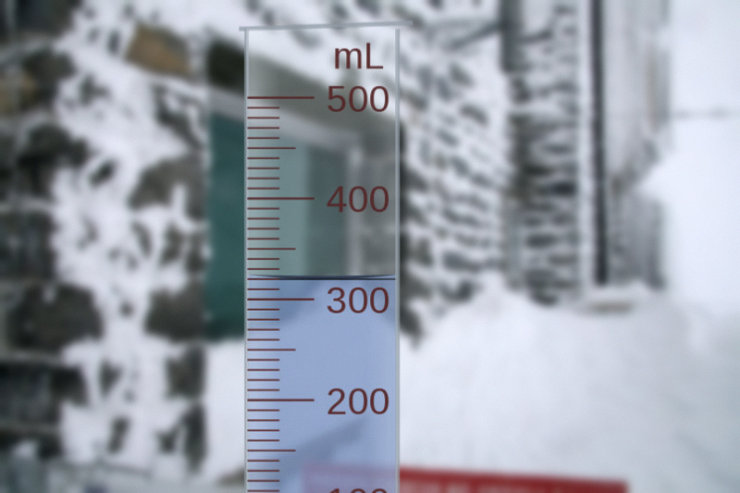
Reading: 320 mL
